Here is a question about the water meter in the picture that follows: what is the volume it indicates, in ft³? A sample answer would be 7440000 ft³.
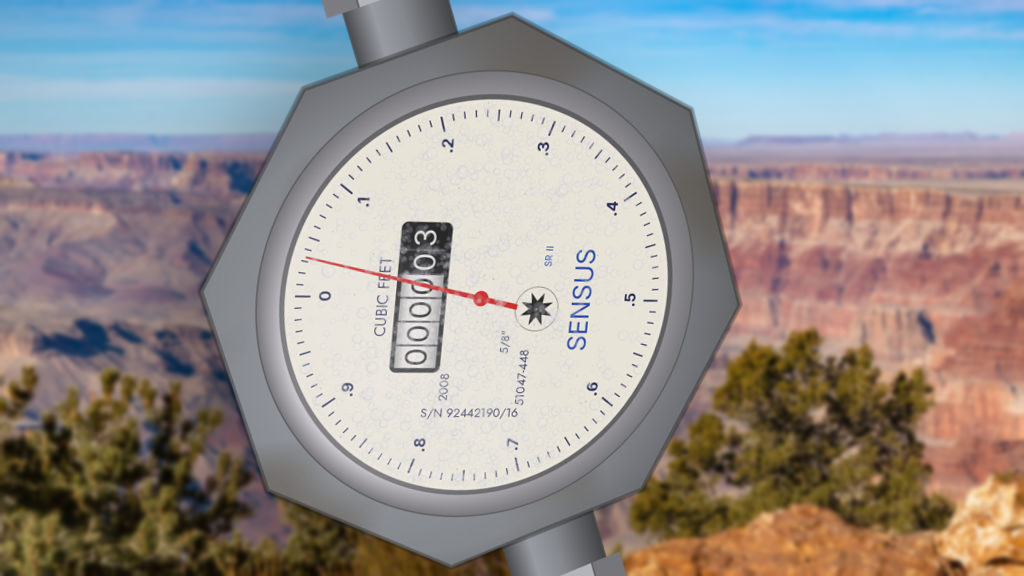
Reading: 3.03 ft³
